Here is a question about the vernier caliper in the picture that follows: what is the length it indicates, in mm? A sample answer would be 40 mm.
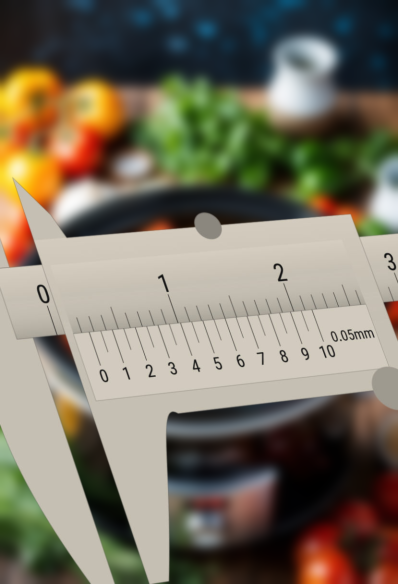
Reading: 2.6 mm
